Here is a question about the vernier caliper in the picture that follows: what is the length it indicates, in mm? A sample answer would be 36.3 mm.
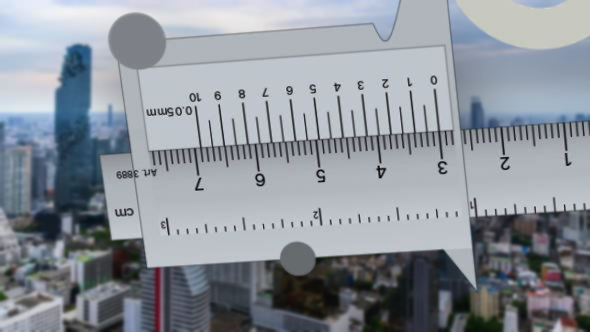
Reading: 30.0 mm
